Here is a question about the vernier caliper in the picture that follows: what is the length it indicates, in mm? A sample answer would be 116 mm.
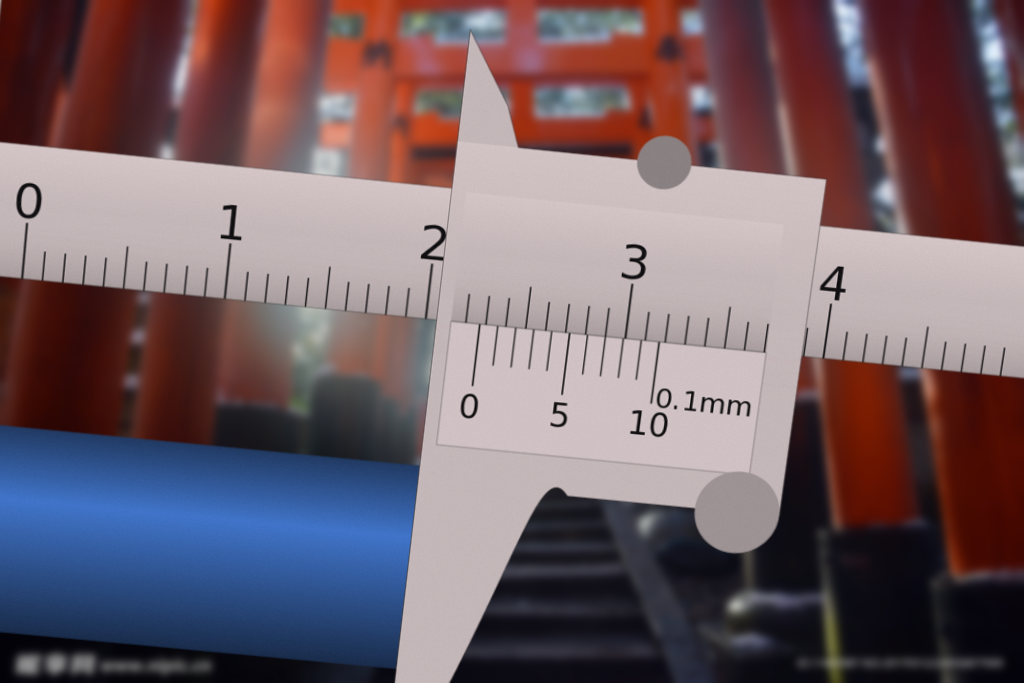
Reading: 22.7 mm
